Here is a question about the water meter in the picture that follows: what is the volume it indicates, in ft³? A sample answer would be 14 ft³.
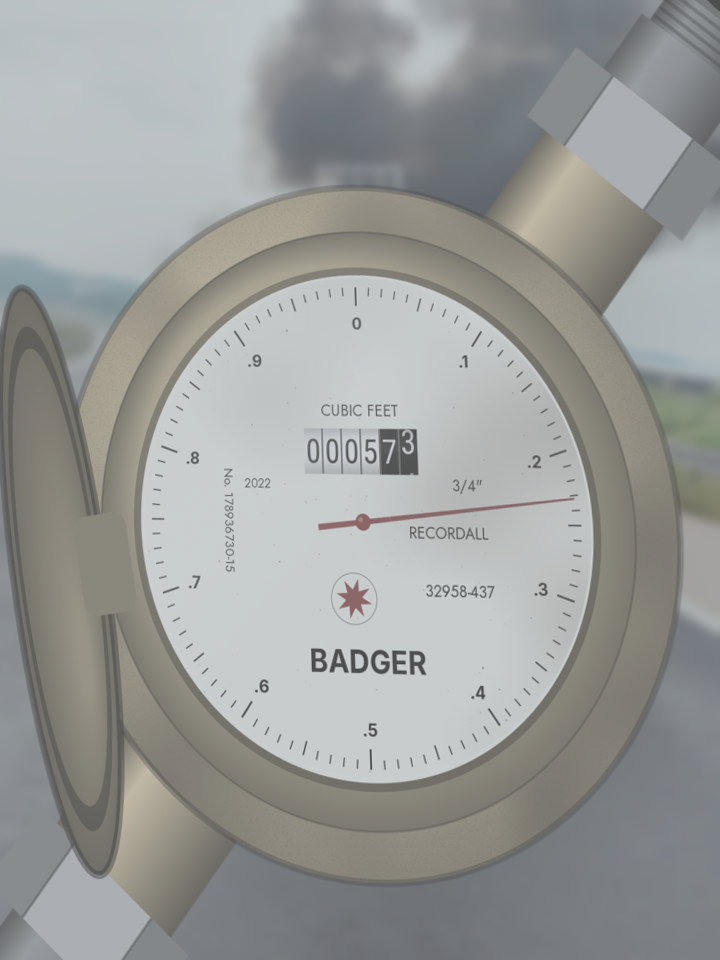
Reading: 573.23 ft³
